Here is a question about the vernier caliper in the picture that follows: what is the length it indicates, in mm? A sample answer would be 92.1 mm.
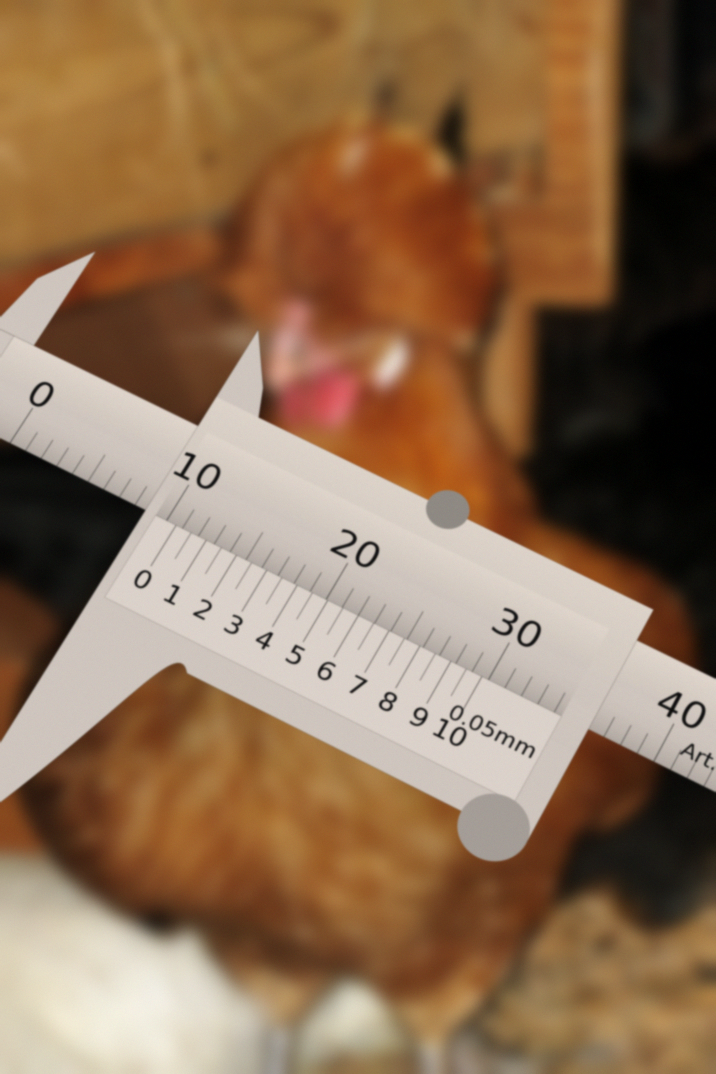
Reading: 10.6 mm
